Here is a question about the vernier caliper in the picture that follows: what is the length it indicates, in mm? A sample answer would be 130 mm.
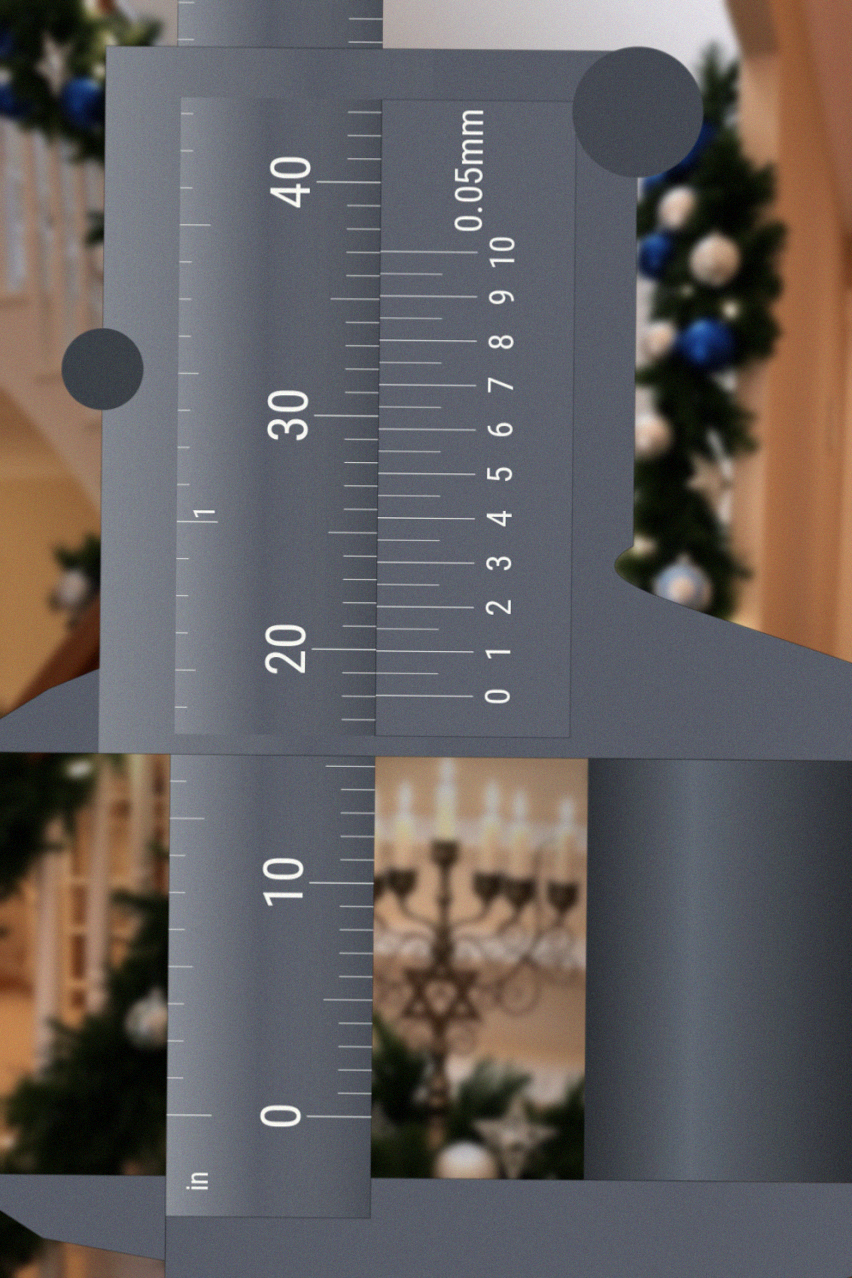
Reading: 18.05 mm
